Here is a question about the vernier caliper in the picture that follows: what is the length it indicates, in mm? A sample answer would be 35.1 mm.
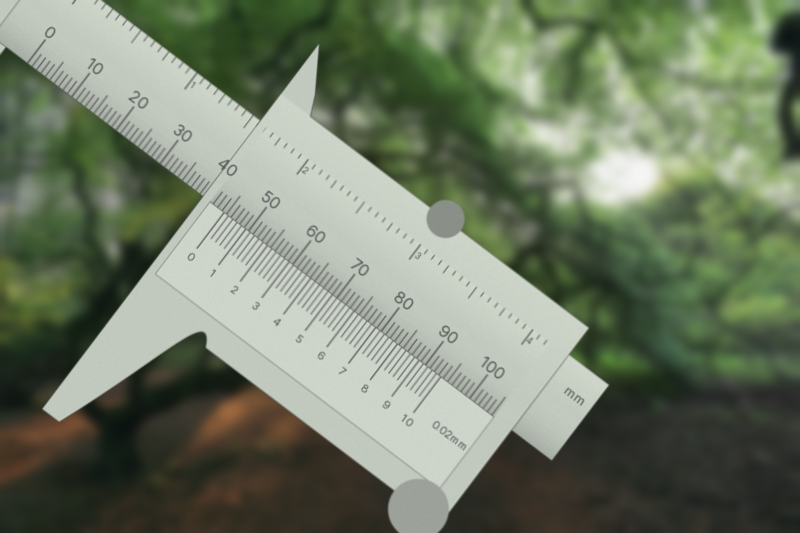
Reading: 44.5 mm
